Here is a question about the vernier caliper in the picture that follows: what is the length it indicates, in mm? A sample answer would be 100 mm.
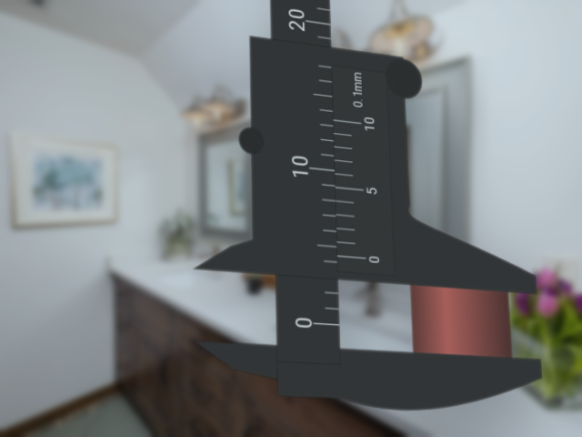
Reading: 4.4 mm
